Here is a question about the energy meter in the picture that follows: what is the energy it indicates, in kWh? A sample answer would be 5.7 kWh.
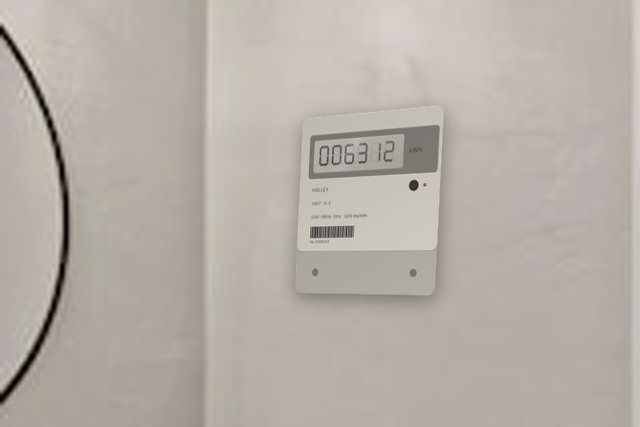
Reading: 6312 kWh
